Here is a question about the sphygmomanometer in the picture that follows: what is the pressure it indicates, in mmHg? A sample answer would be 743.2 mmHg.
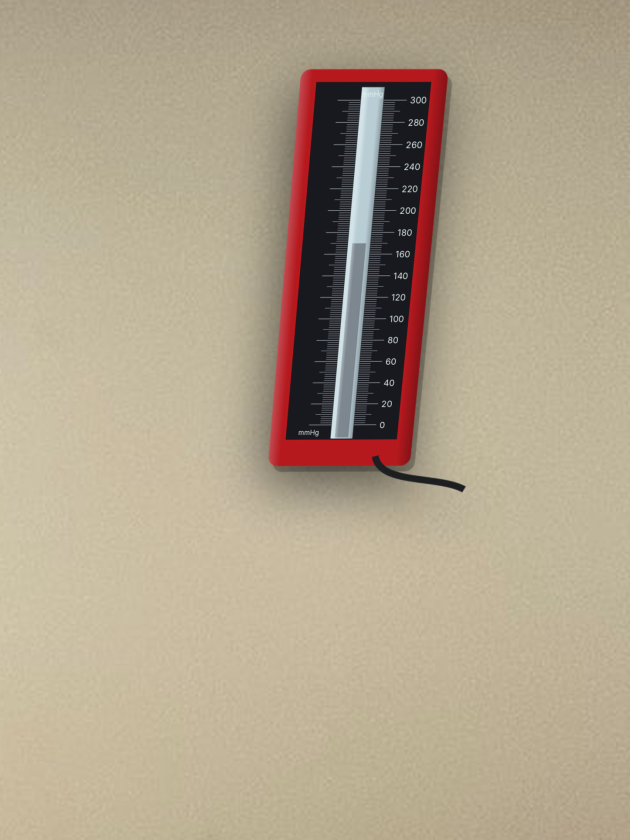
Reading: 170 mmHg
